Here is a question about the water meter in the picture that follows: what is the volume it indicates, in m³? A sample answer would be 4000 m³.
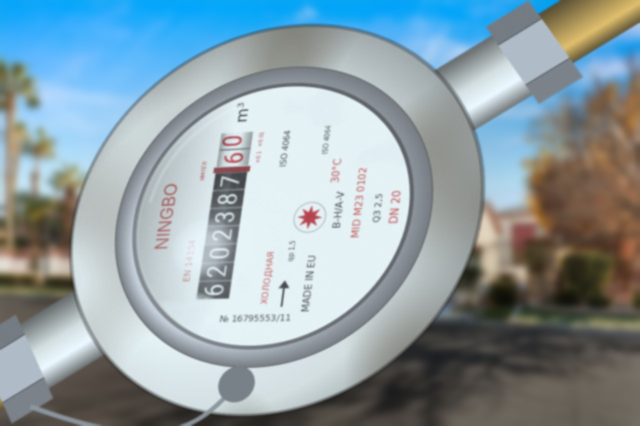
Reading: 6202387.60 m³
